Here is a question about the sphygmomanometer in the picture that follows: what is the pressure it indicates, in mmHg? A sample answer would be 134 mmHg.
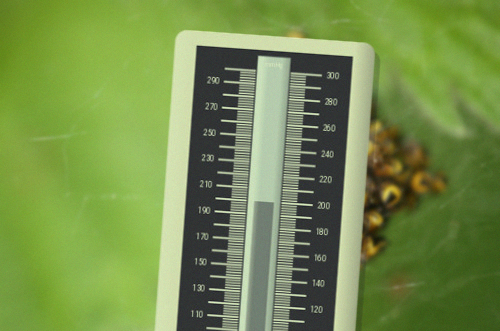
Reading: 200 mmHg
